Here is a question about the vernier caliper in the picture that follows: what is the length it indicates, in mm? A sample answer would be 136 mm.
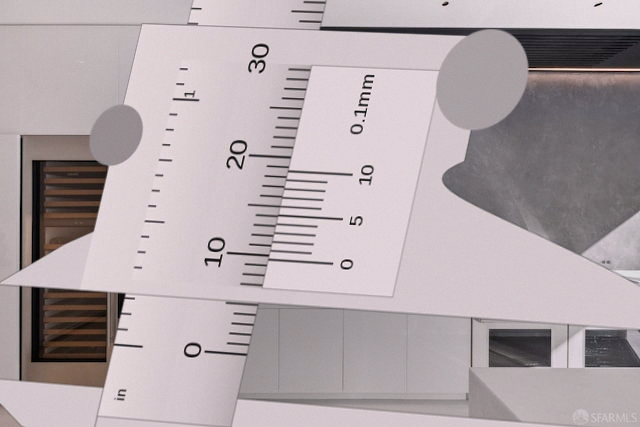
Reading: 9.6 mm
